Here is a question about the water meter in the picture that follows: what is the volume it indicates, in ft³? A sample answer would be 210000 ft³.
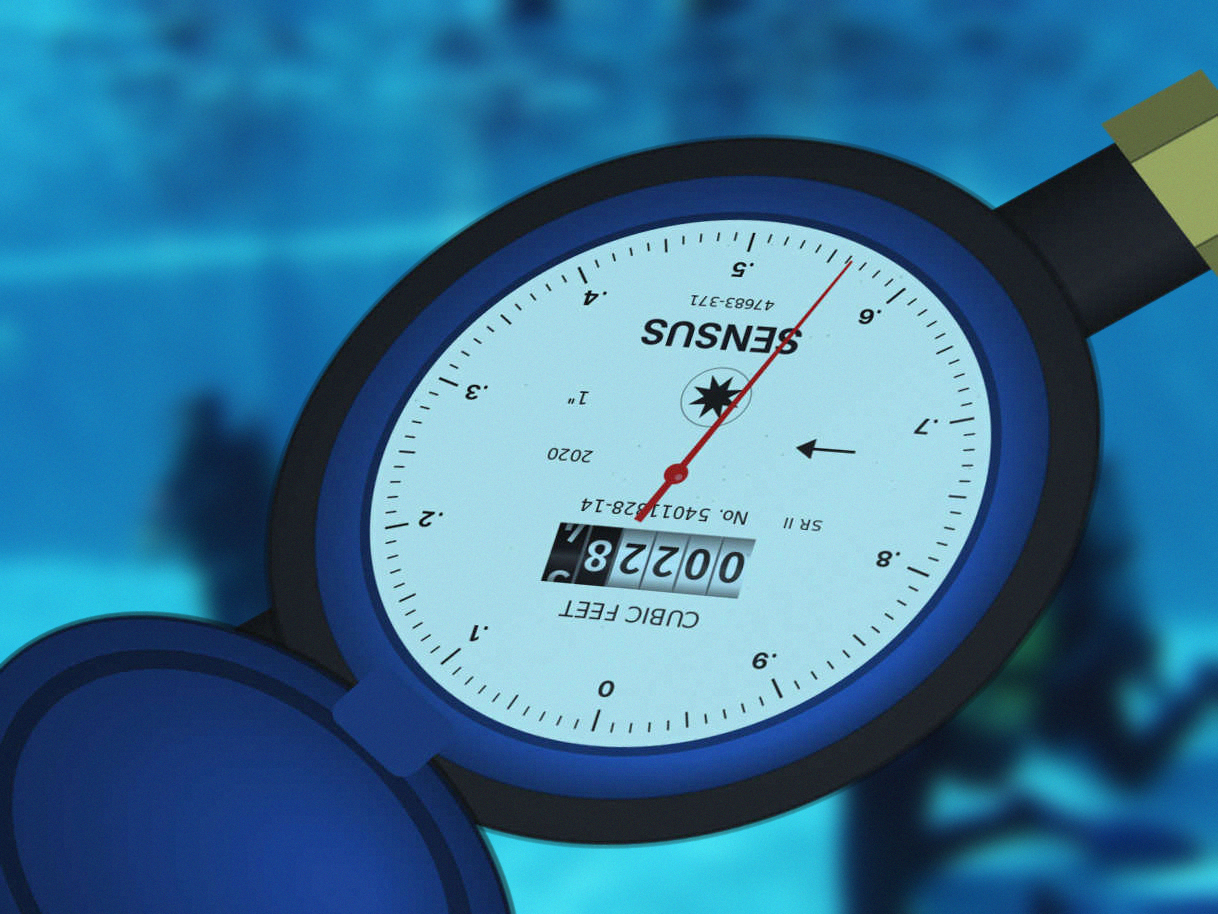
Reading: 2283.56 ft³
